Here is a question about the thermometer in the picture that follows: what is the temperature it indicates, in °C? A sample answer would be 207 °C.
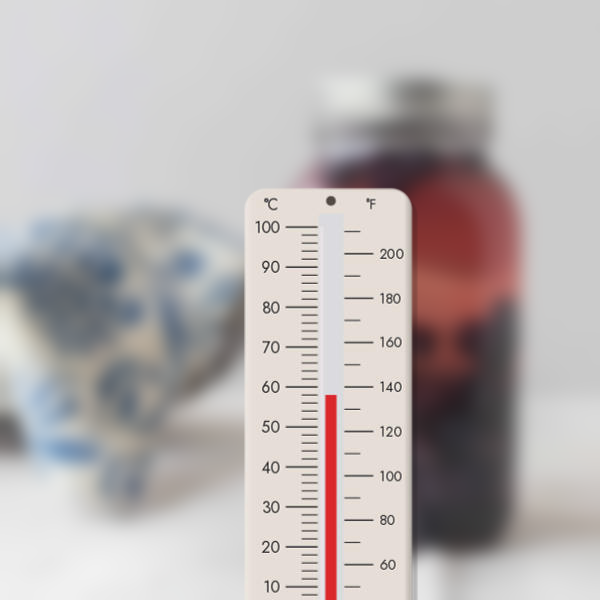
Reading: 58 °C
